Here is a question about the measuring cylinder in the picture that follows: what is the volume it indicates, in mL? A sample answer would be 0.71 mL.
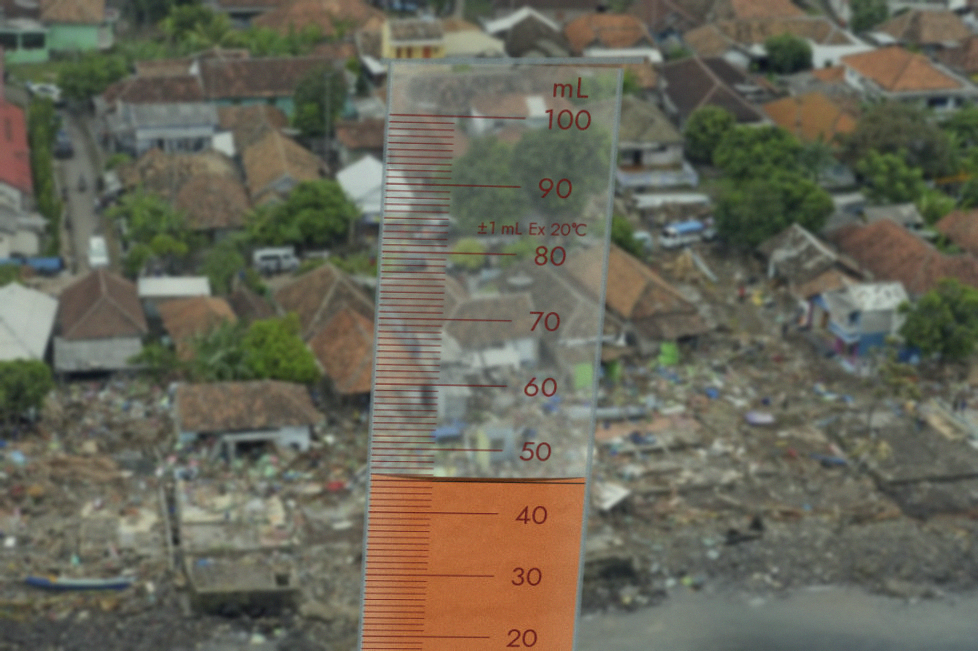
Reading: 45 mL
